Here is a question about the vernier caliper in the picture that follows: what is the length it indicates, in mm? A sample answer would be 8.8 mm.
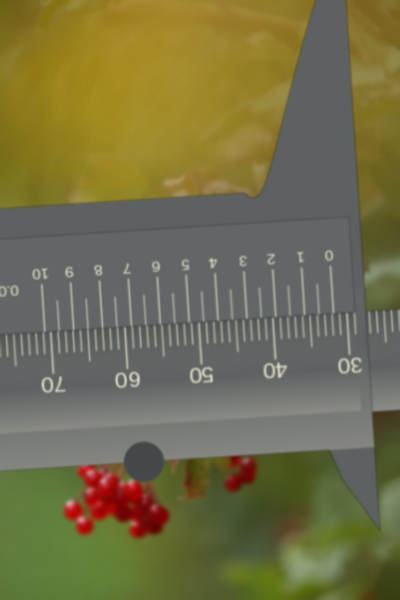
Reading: 31.8 mm
